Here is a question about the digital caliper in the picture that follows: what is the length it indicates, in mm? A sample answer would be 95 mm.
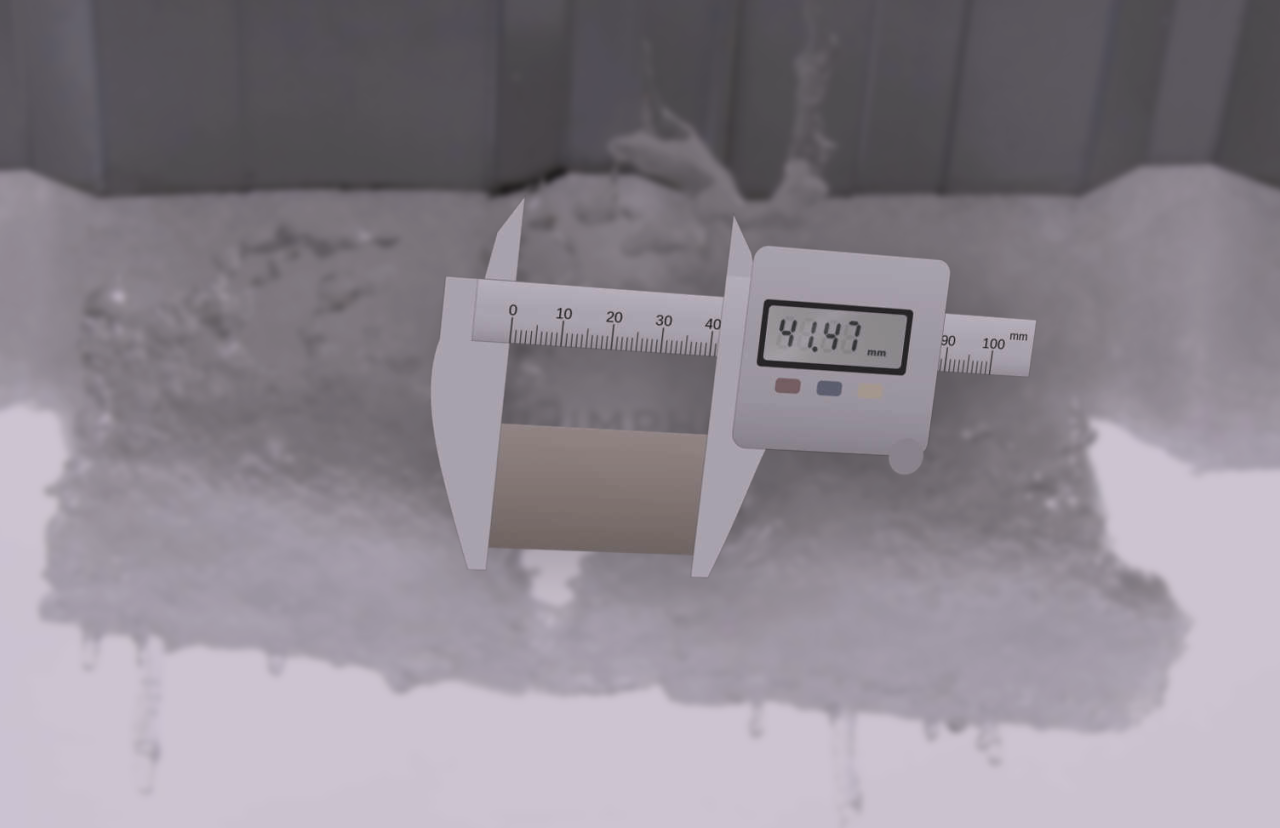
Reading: 41.47 mm
